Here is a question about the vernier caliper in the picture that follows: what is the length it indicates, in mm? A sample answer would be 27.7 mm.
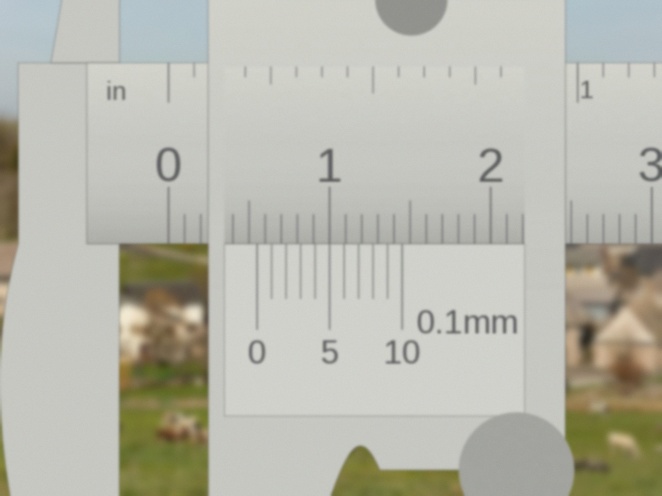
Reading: 5.5 mm
